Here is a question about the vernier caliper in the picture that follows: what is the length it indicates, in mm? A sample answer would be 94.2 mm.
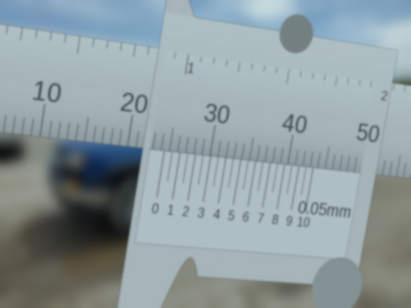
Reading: 24.4 mm
